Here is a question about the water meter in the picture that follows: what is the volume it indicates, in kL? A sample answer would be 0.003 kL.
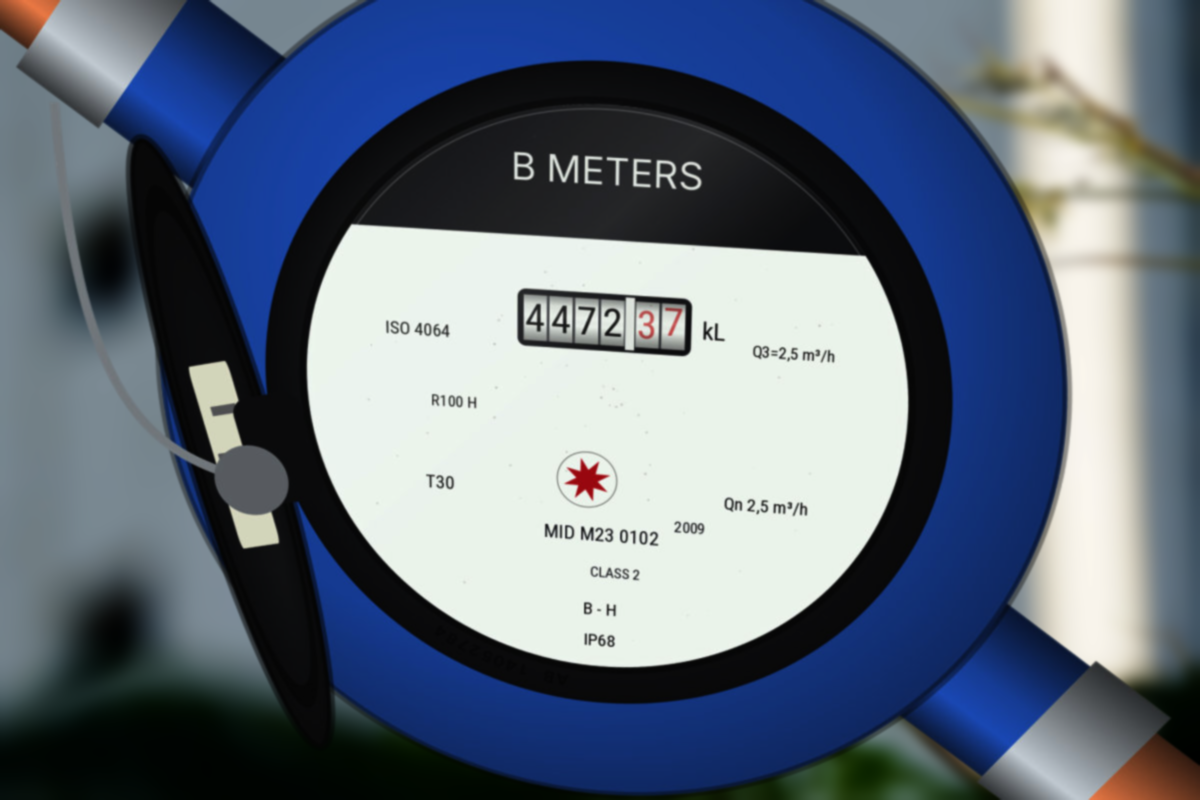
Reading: 4472.37 kL
